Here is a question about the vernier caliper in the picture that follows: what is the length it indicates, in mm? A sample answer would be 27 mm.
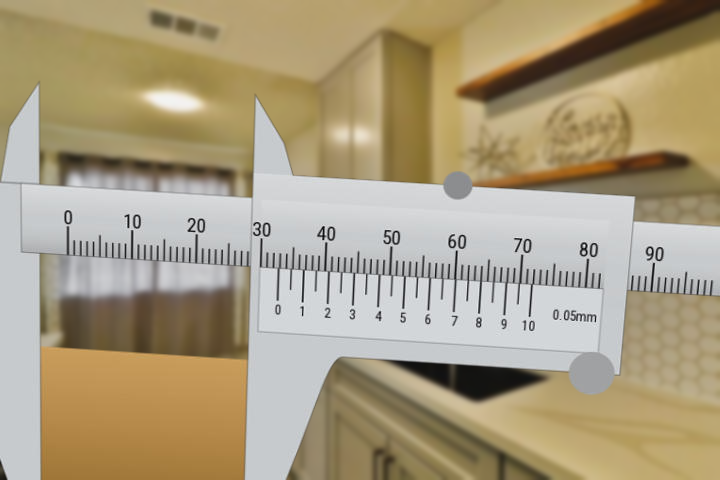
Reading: 32.8 mm
